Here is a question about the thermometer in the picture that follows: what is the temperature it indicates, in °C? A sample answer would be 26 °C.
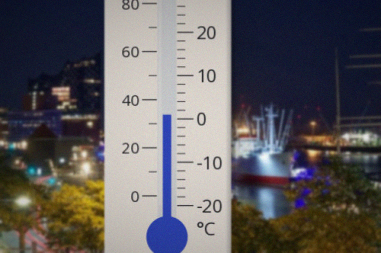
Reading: 1 °C
